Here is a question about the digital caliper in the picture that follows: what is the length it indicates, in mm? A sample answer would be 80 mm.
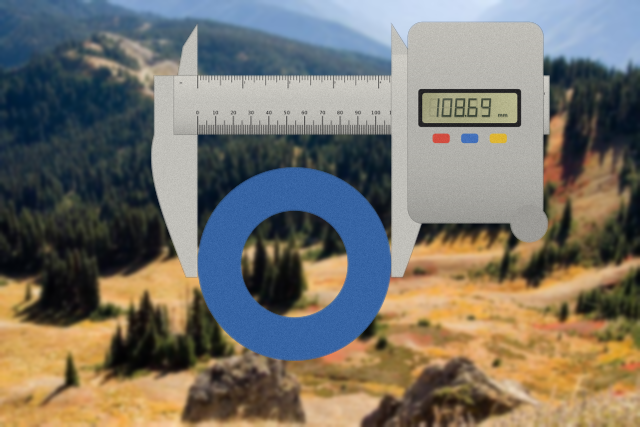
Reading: 108.69 mm
